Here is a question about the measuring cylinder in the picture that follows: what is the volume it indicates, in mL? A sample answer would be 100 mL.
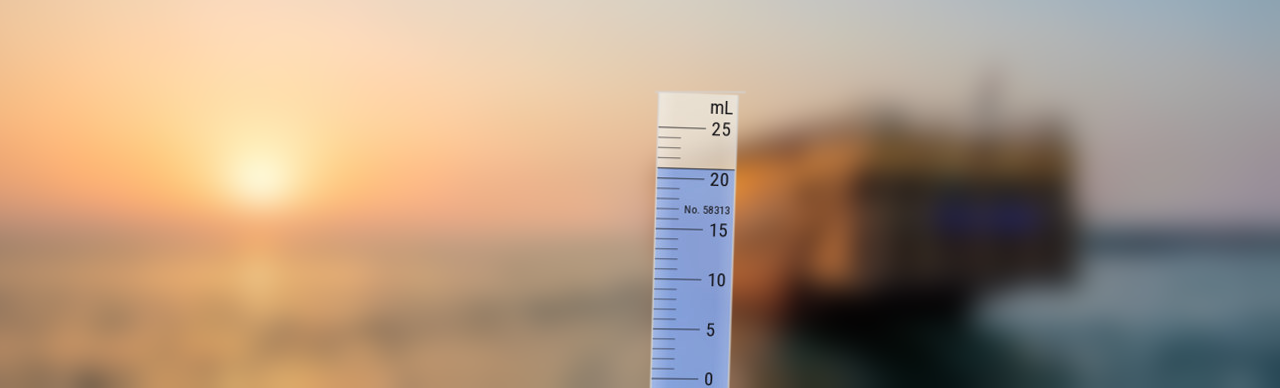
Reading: 21 mL
